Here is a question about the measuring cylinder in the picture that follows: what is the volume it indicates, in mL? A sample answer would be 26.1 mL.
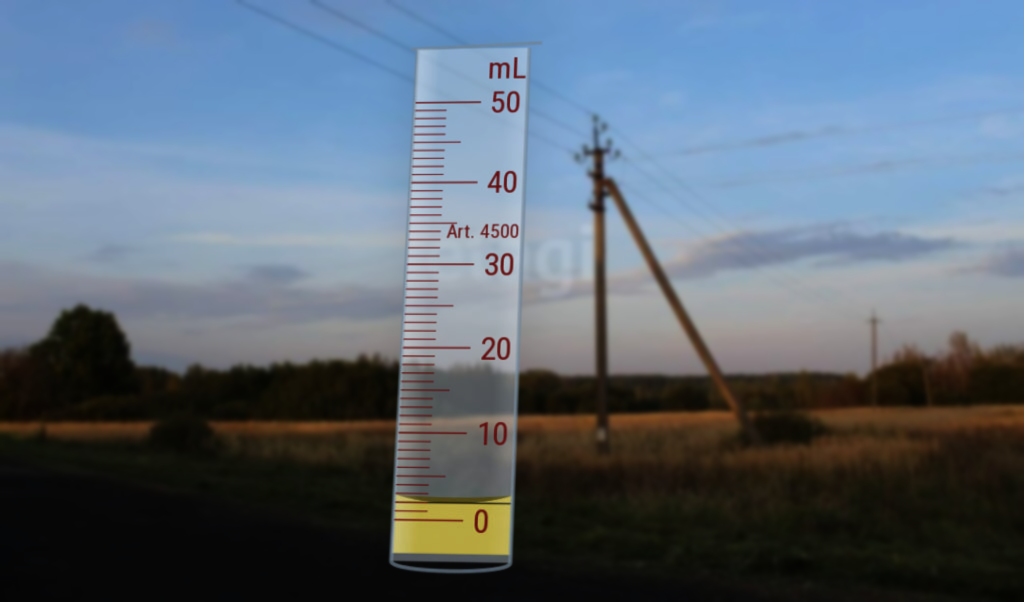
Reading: 2 mL
